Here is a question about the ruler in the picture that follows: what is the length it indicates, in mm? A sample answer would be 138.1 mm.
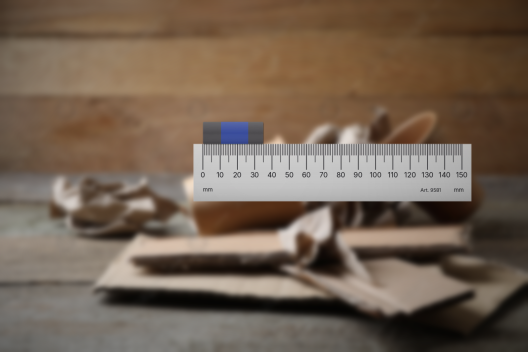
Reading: 35 mm
